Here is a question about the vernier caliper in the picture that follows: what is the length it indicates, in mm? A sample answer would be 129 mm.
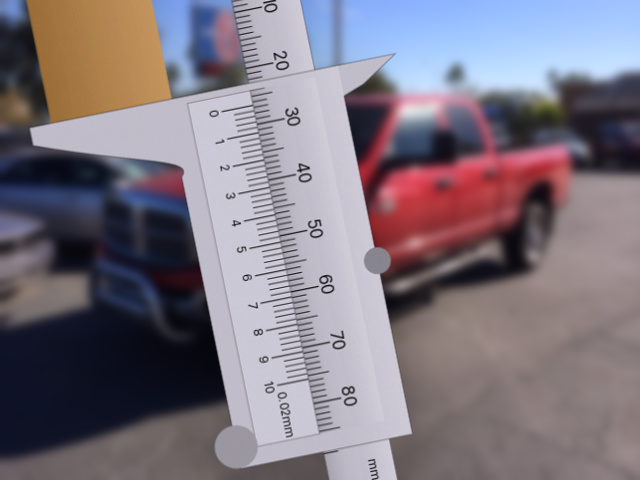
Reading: 26.6 mm
